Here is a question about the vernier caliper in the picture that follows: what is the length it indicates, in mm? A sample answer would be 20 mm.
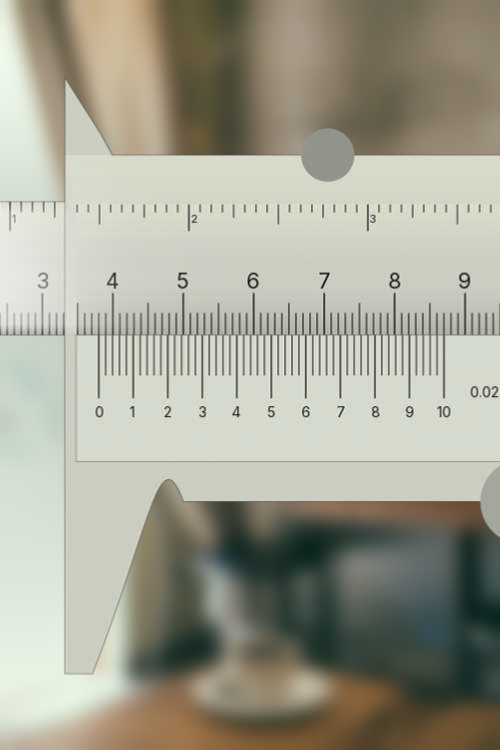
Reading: 38.0 mm
